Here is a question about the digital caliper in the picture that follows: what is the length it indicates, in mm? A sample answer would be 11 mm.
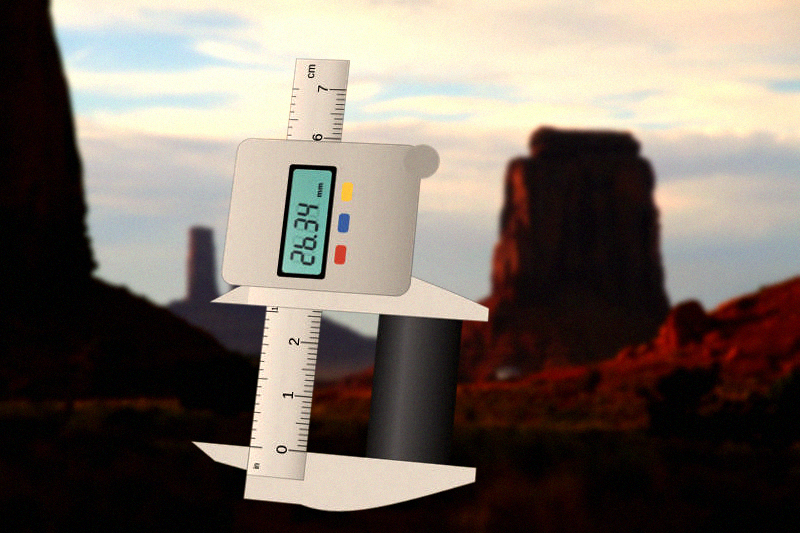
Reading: 26.34 mm
